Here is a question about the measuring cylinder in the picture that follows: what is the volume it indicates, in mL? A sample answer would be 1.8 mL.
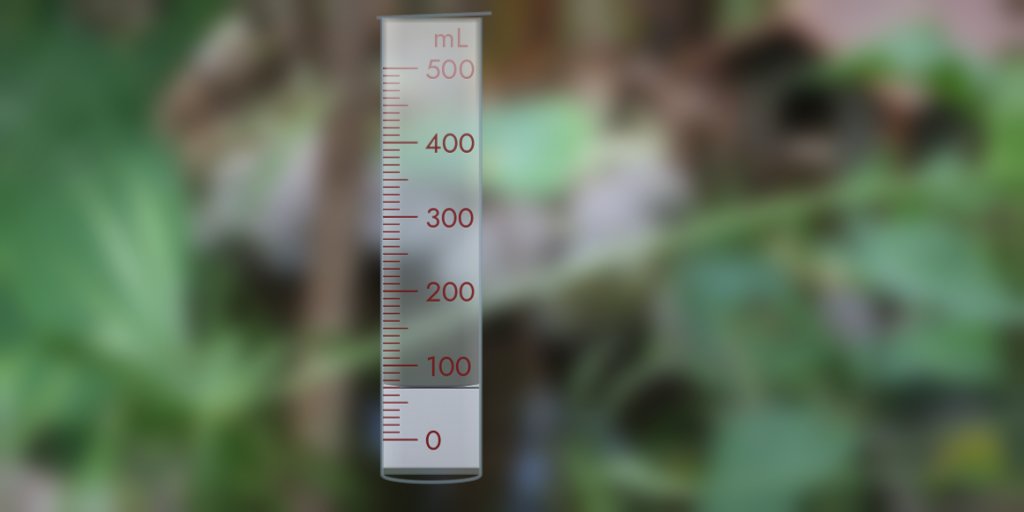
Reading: 70 mL
